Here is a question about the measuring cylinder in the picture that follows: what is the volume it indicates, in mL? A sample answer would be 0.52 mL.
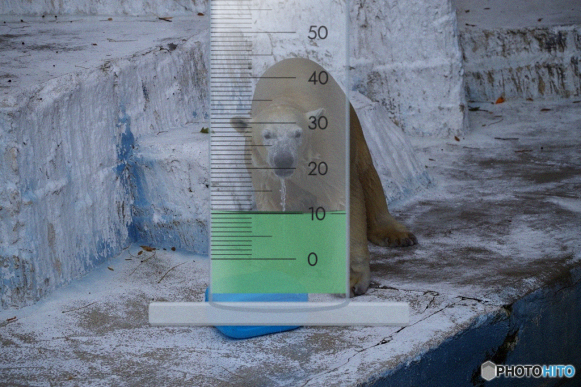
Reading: 10 mL
